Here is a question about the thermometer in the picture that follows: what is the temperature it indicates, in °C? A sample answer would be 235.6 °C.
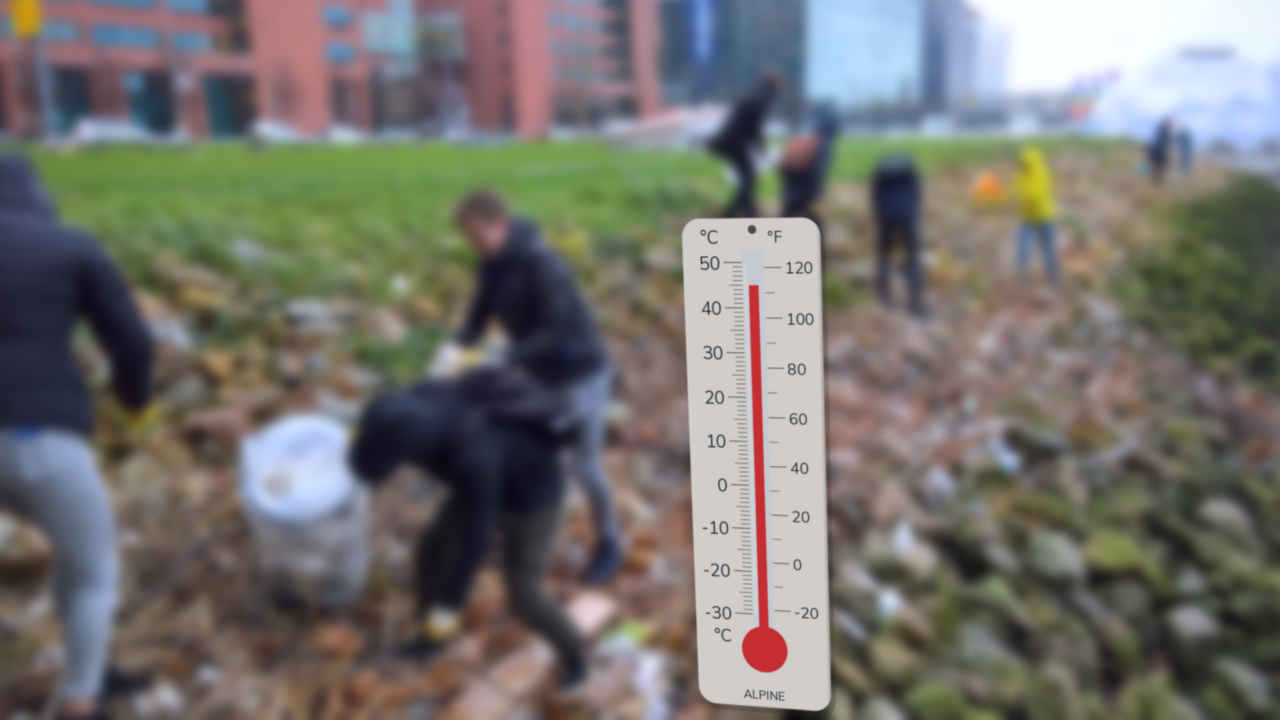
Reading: 45 °C
